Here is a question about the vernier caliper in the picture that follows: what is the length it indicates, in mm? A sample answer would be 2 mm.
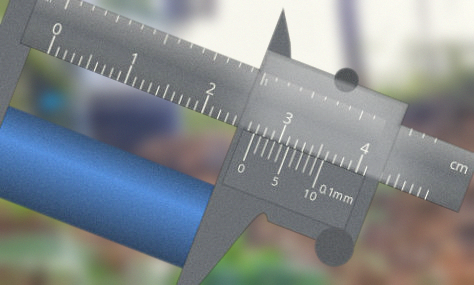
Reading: 26.8 mm
